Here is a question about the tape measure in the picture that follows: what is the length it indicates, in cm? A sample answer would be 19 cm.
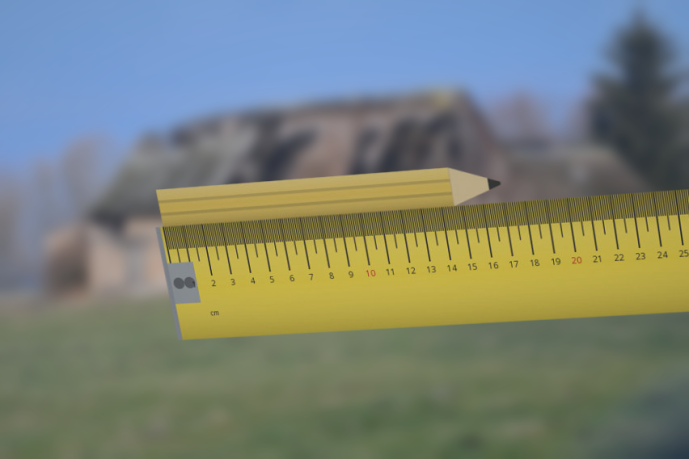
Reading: 17 cm
